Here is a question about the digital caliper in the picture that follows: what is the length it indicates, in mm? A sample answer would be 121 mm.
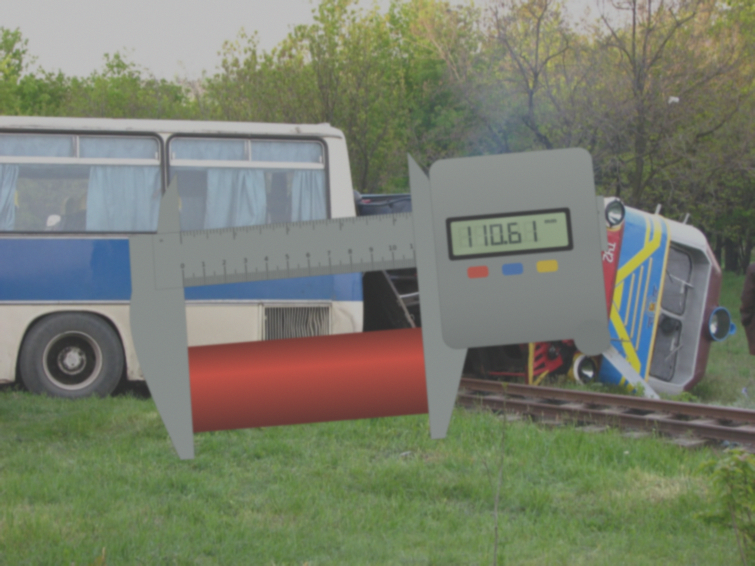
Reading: 110.61 mm
